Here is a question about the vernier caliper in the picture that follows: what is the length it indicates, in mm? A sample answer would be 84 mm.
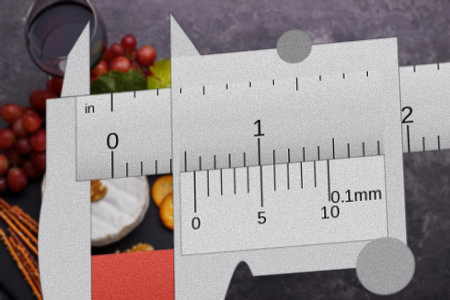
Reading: 5.6 mm
